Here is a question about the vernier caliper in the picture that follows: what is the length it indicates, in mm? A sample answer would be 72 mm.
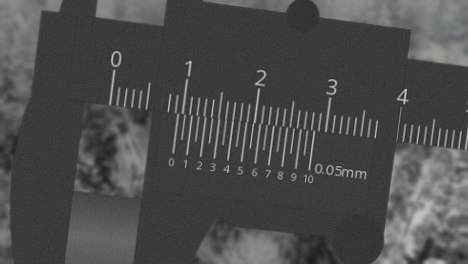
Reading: 9.4 mm
